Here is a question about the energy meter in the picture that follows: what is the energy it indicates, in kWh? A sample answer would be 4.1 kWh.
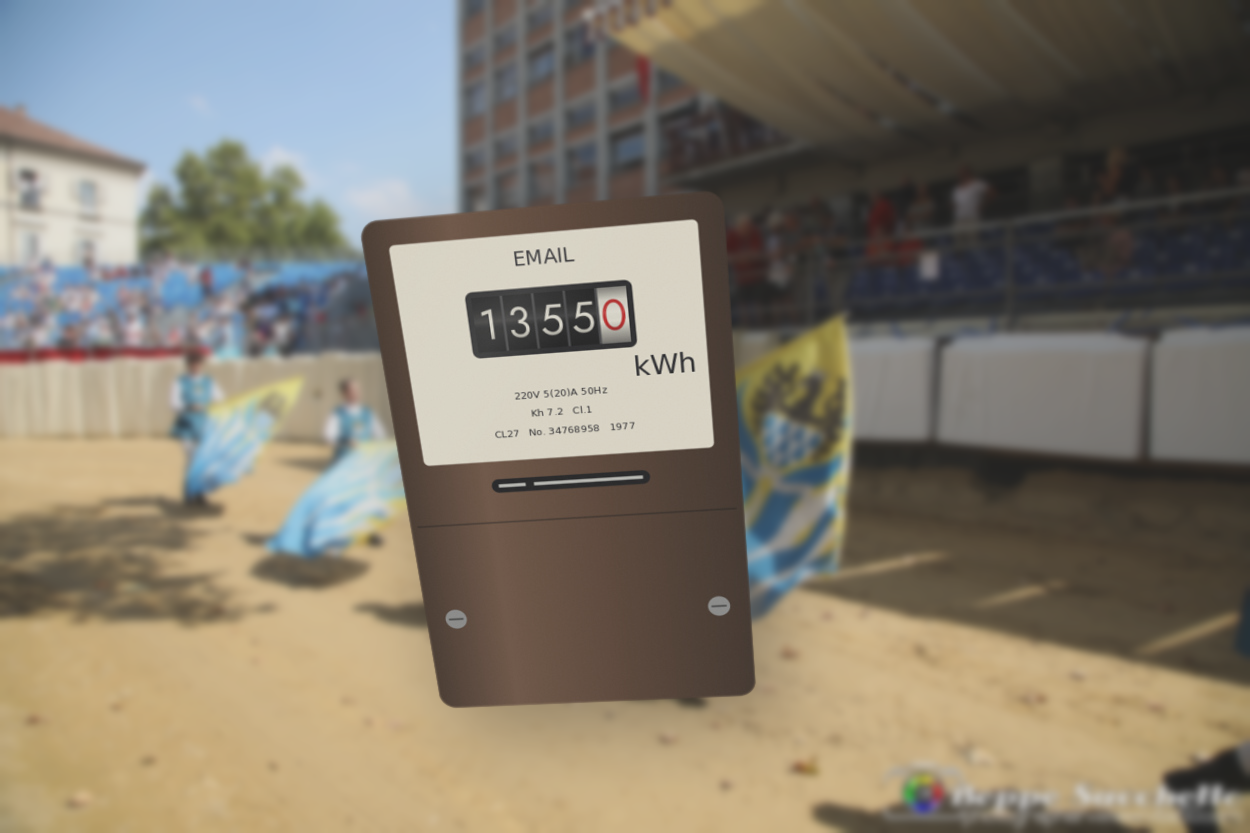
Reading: 1355.0 kWh
